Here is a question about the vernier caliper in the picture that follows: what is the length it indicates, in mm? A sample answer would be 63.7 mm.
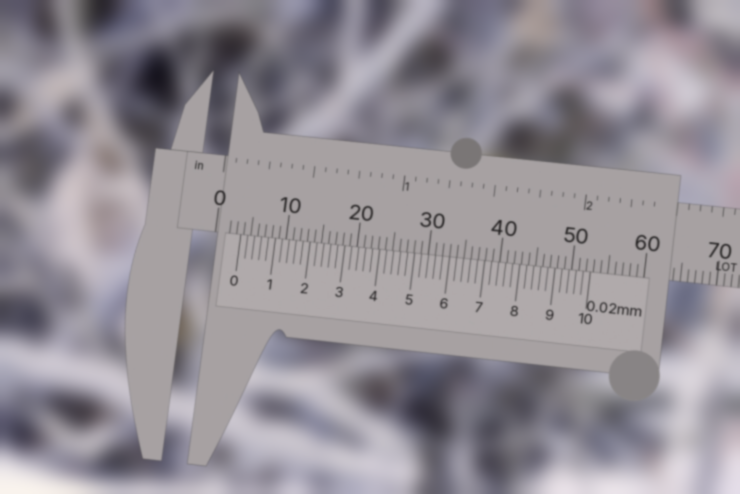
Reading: 3.6 mm
